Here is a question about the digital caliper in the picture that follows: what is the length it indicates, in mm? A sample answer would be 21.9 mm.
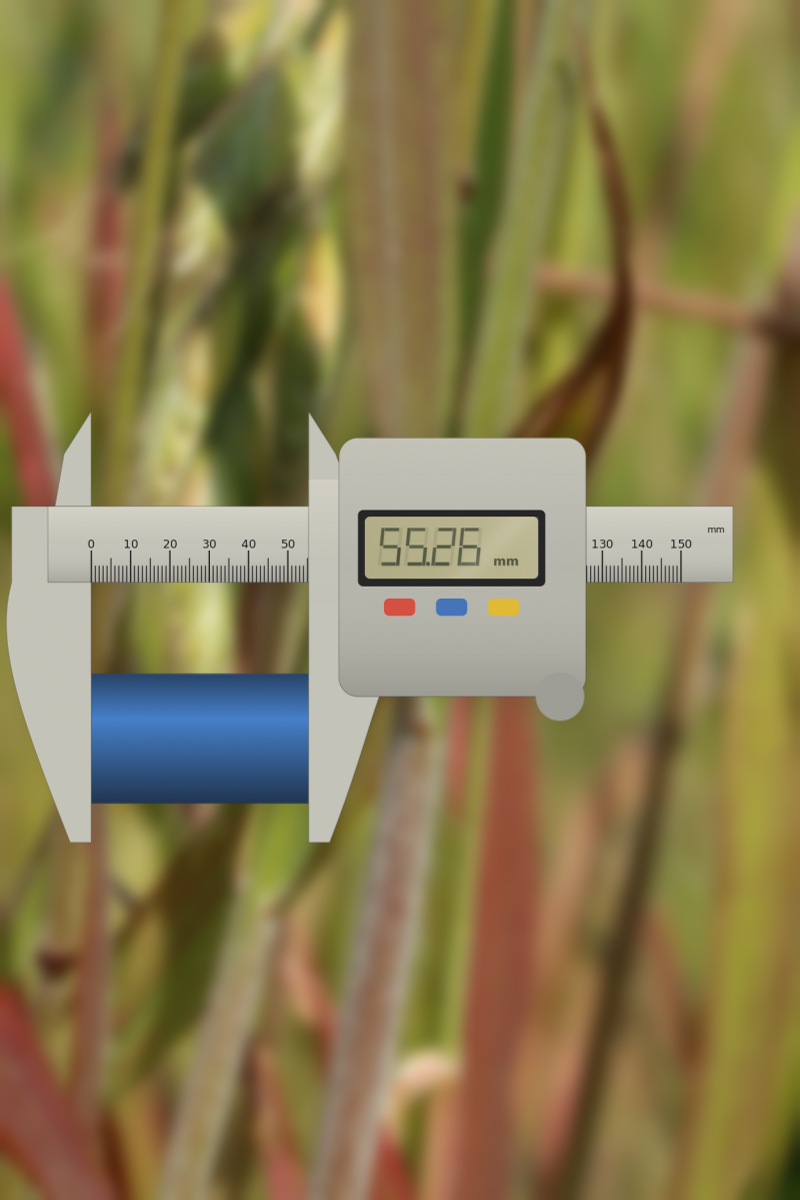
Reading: 55.26 mm
